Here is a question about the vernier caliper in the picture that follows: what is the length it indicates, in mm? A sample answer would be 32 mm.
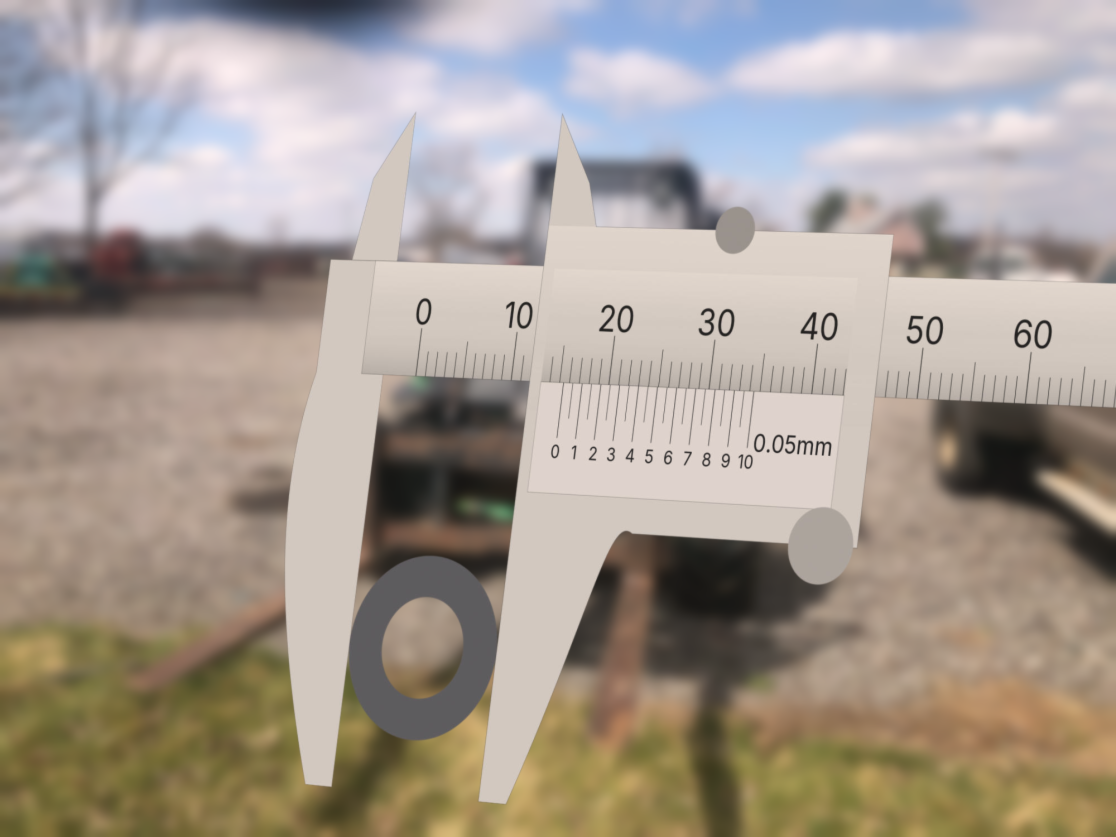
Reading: 15.4 mm
